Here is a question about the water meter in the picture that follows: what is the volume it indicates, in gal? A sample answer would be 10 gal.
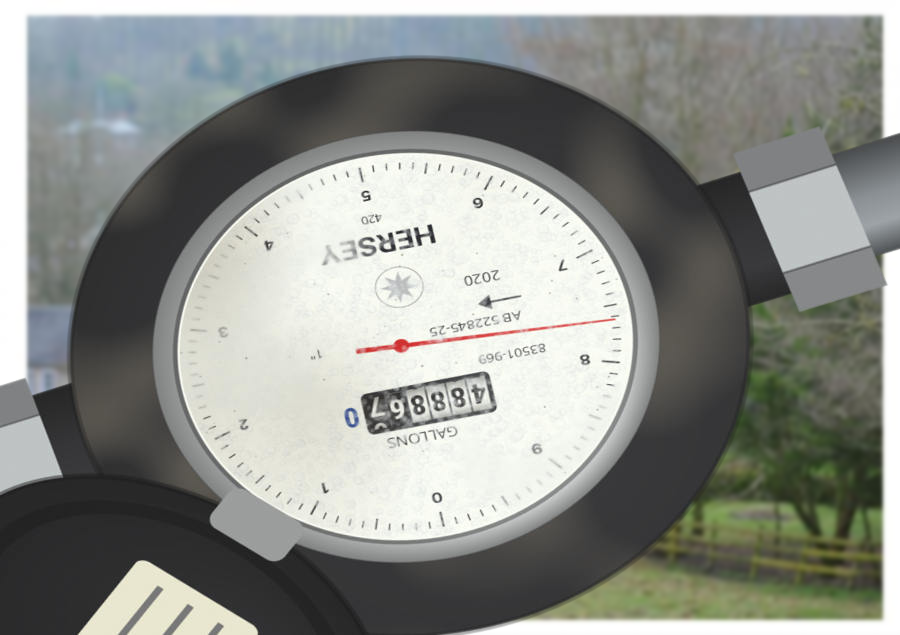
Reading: 4888667.6 gal
